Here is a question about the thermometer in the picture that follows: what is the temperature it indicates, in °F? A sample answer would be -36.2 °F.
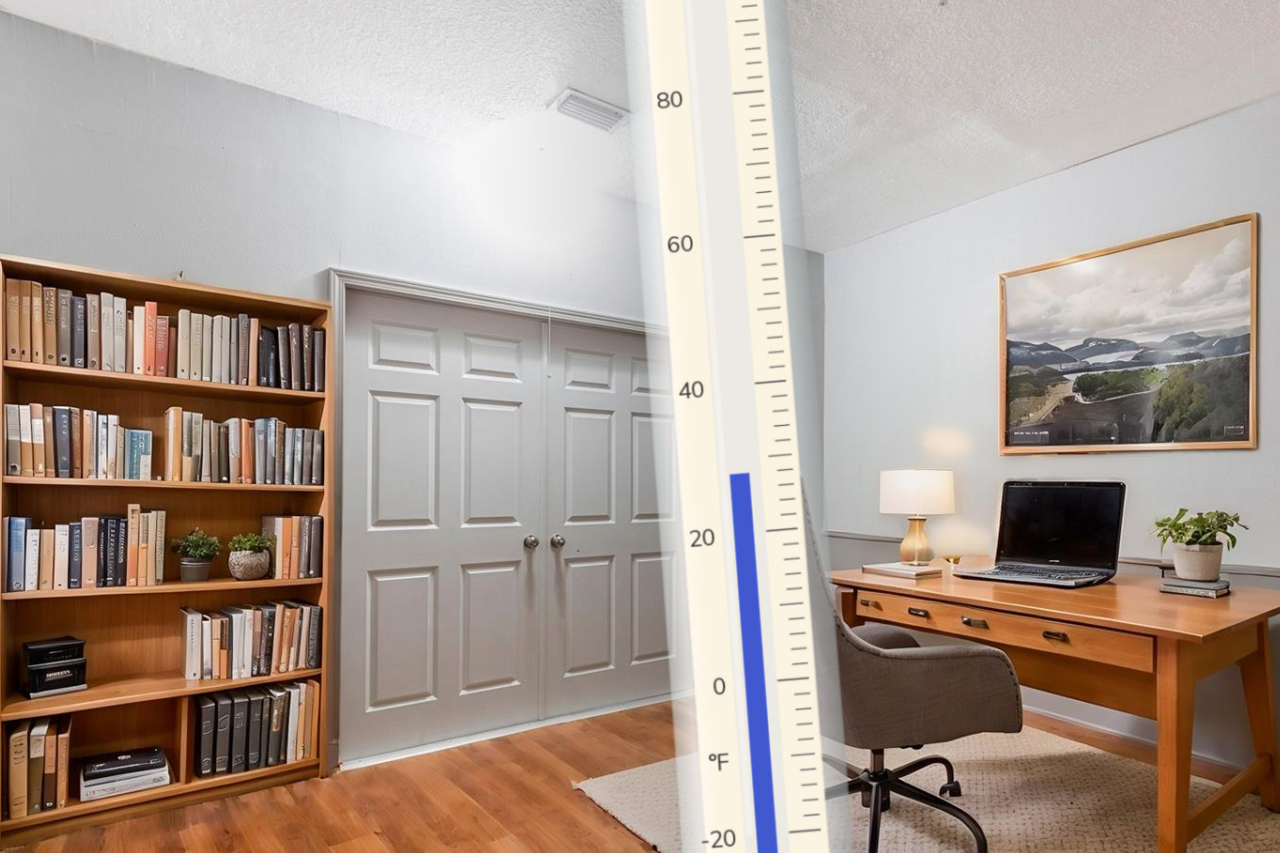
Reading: 28 °F
